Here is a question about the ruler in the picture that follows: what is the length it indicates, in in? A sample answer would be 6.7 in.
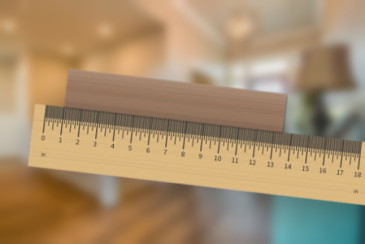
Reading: 12.5 in
